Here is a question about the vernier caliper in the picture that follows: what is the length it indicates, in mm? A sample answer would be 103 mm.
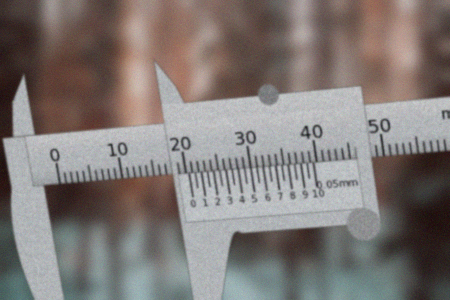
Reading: 20.5 mm
